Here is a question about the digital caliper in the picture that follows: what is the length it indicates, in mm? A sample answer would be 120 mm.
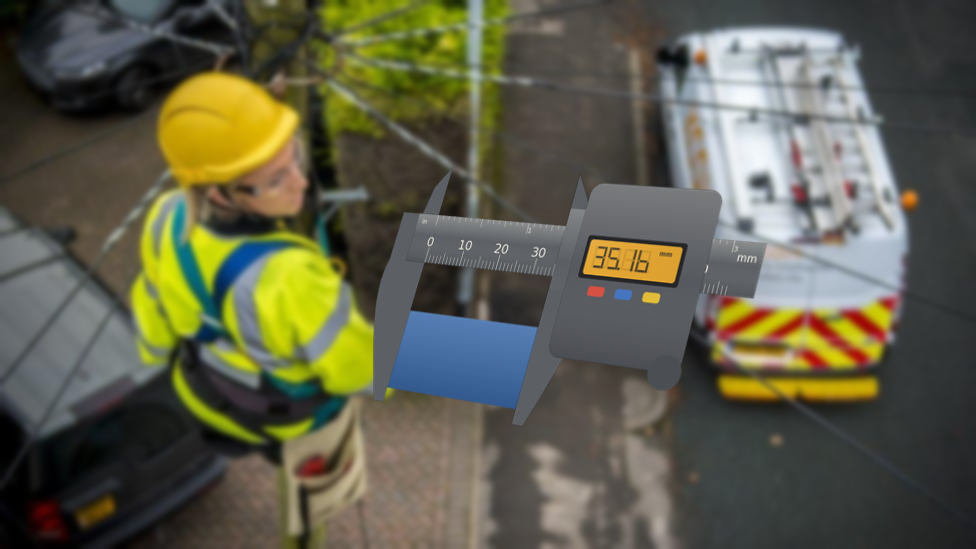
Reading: 35.16 mm
